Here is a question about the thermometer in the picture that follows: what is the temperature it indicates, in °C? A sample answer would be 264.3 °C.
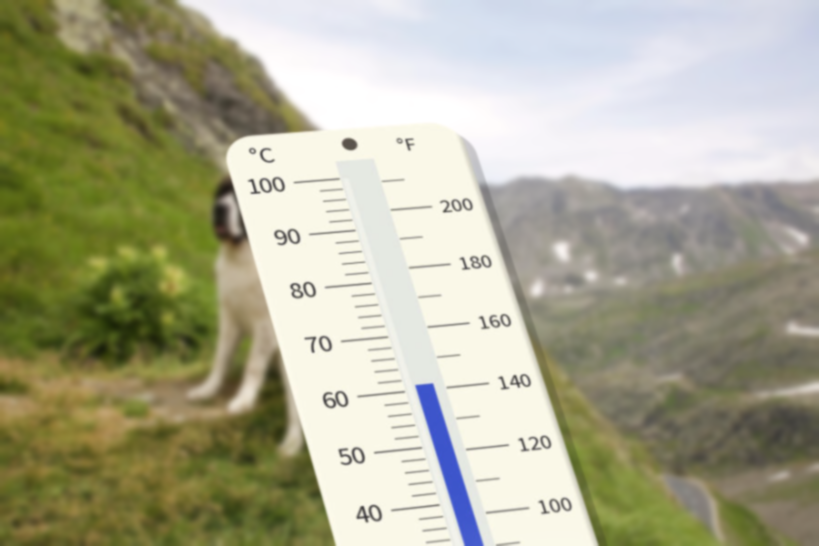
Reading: 61 °C
